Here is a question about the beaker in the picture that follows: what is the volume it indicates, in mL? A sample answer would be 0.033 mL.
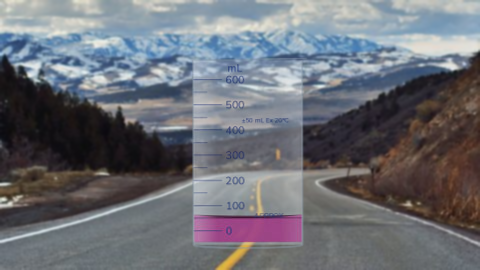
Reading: 50 mL
